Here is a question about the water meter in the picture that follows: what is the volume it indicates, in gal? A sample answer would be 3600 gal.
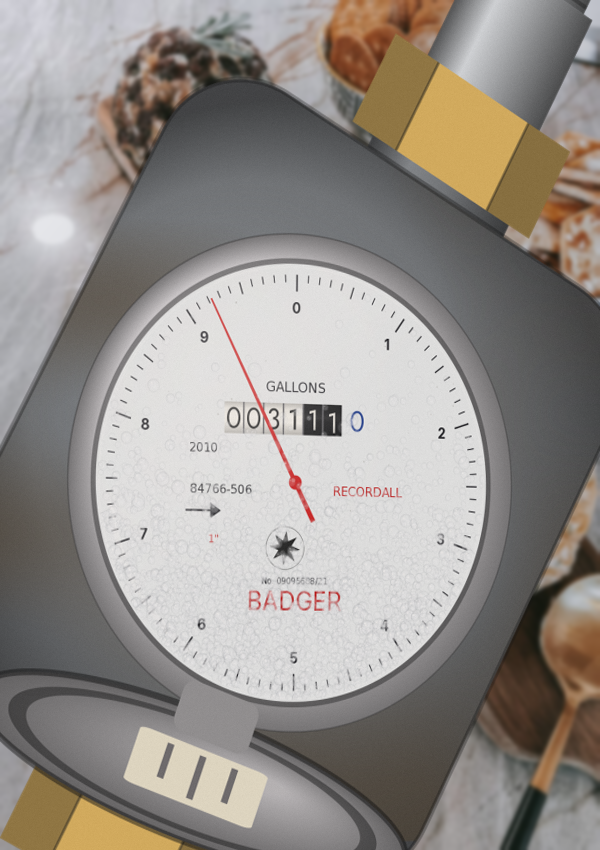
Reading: 31109.2 gal
